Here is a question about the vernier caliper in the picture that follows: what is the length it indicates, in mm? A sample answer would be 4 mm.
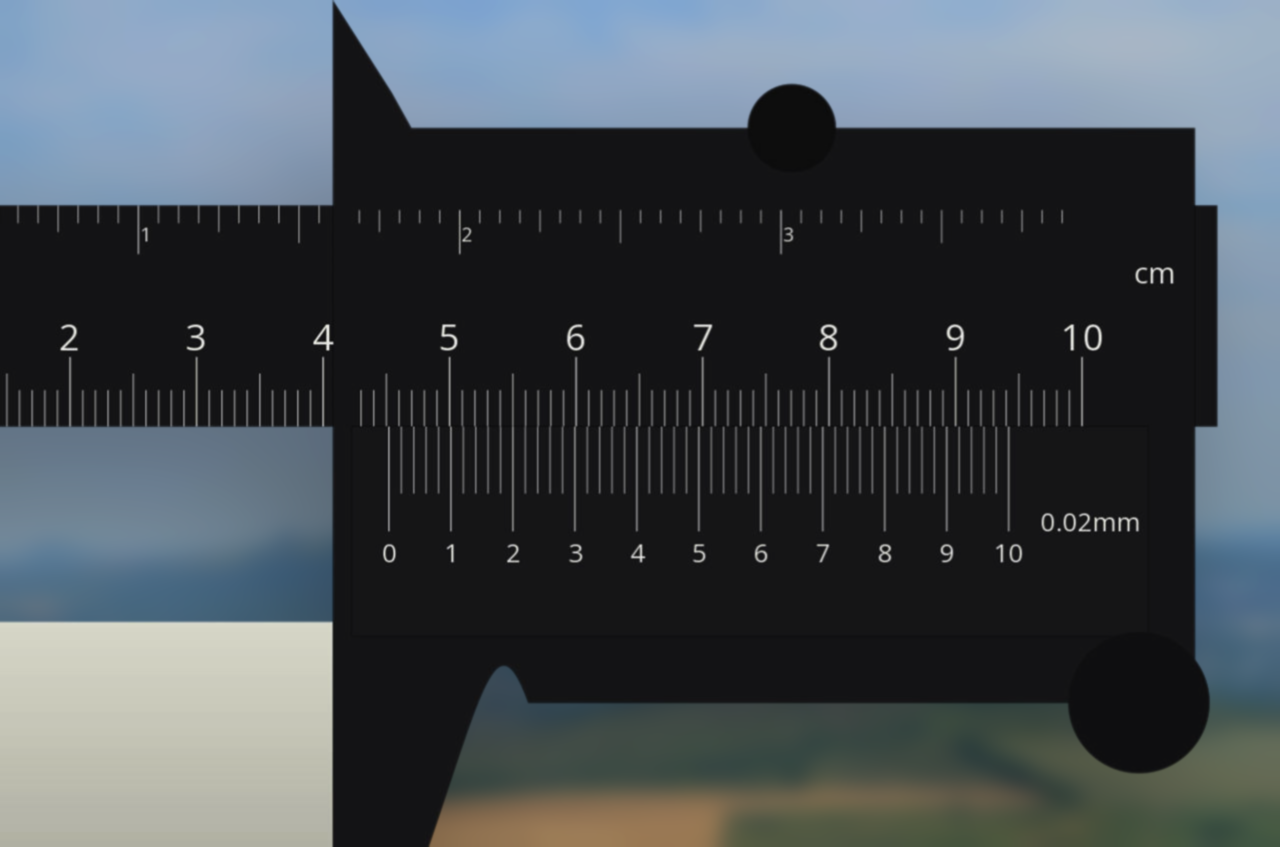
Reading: 45.2 mm
